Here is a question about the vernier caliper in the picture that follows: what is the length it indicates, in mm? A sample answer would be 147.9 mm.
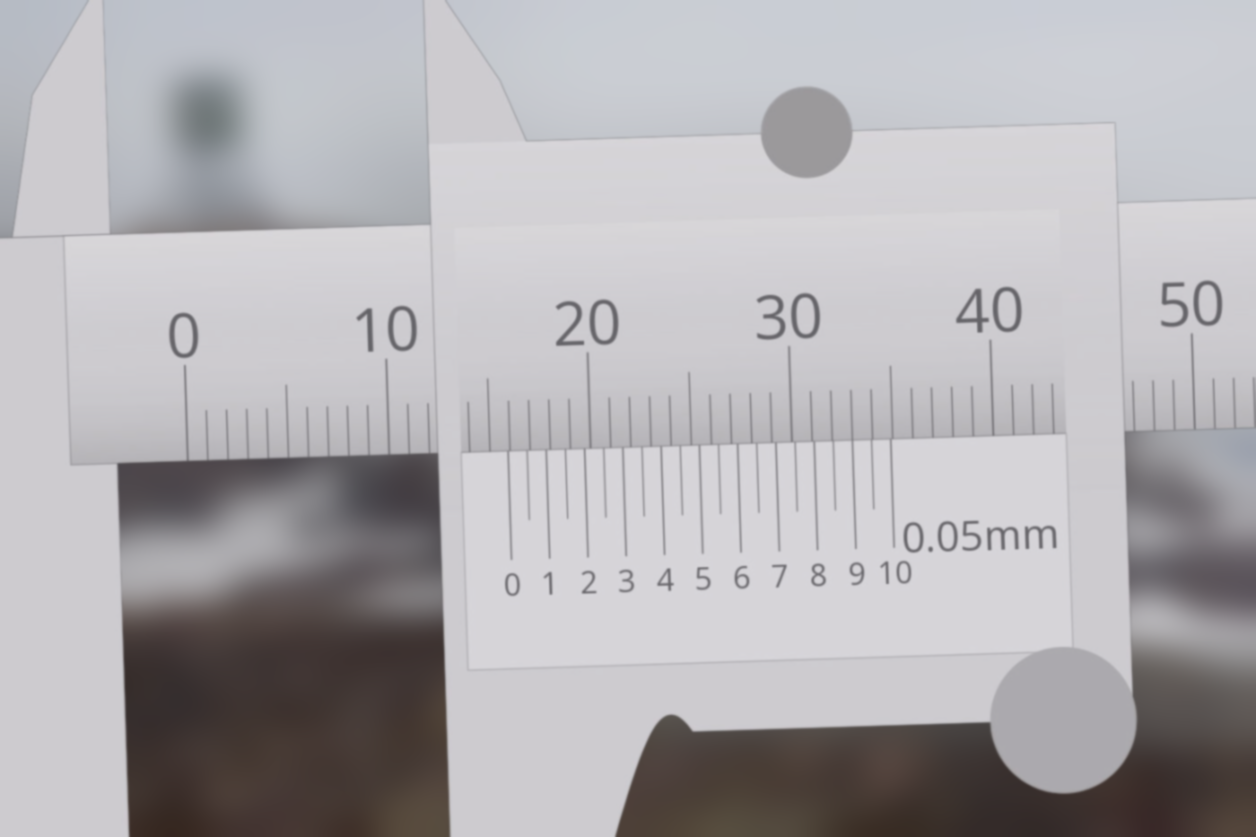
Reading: 15.9 mm
